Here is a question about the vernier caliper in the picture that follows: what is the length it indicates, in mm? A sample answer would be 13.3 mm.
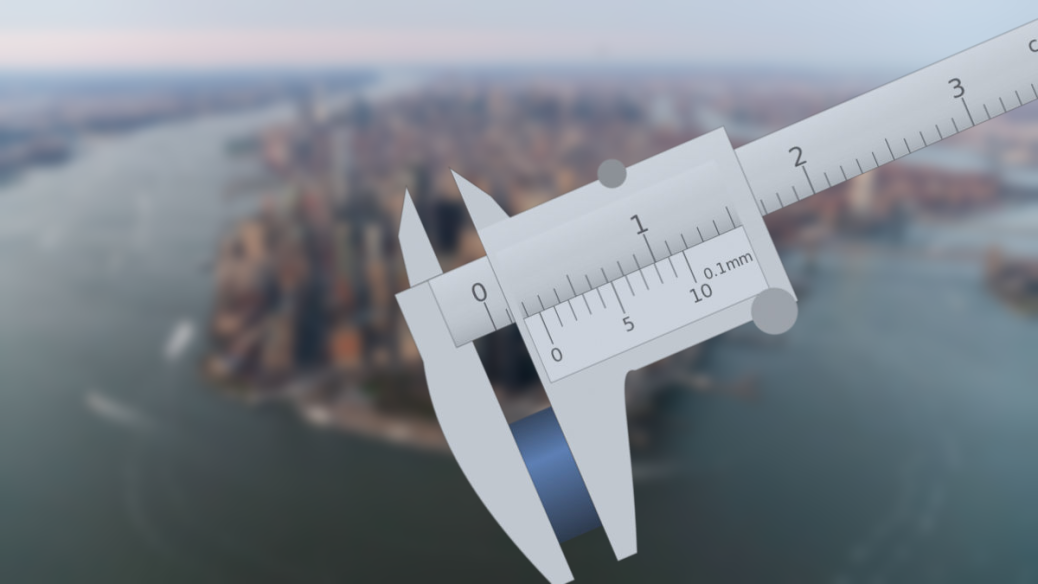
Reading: 2.7 mm
